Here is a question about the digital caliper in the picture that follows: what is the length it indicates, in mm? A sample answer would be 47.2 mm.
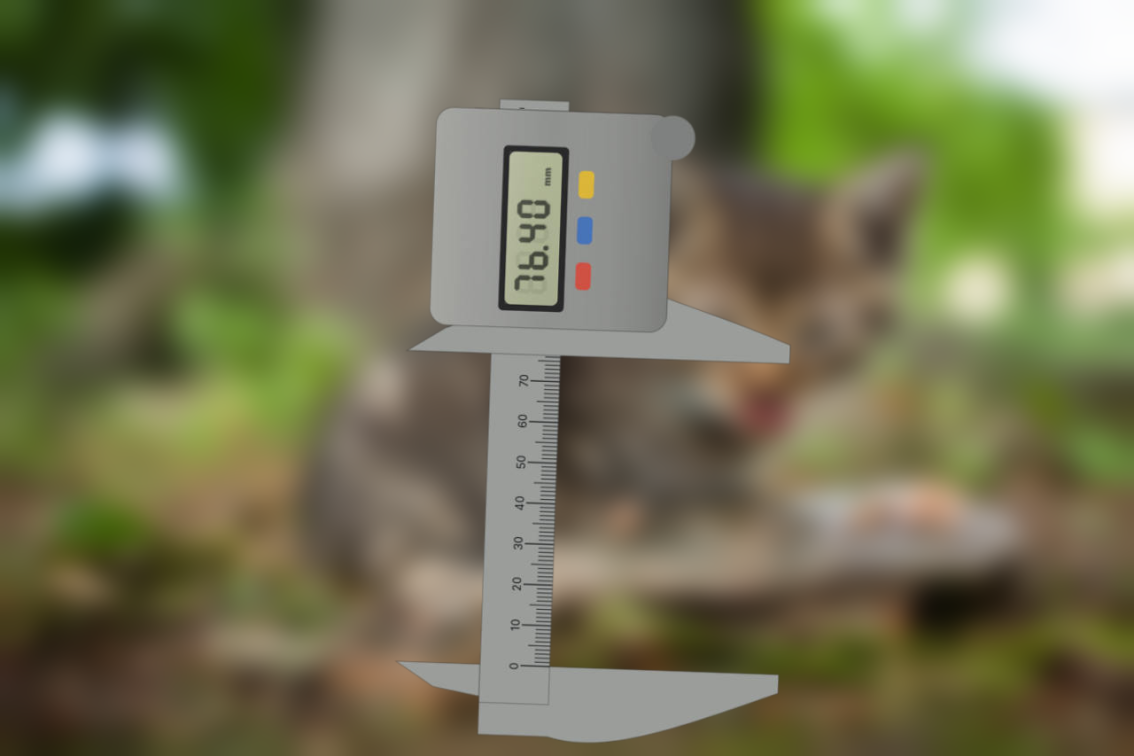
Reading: 76.40 mm
